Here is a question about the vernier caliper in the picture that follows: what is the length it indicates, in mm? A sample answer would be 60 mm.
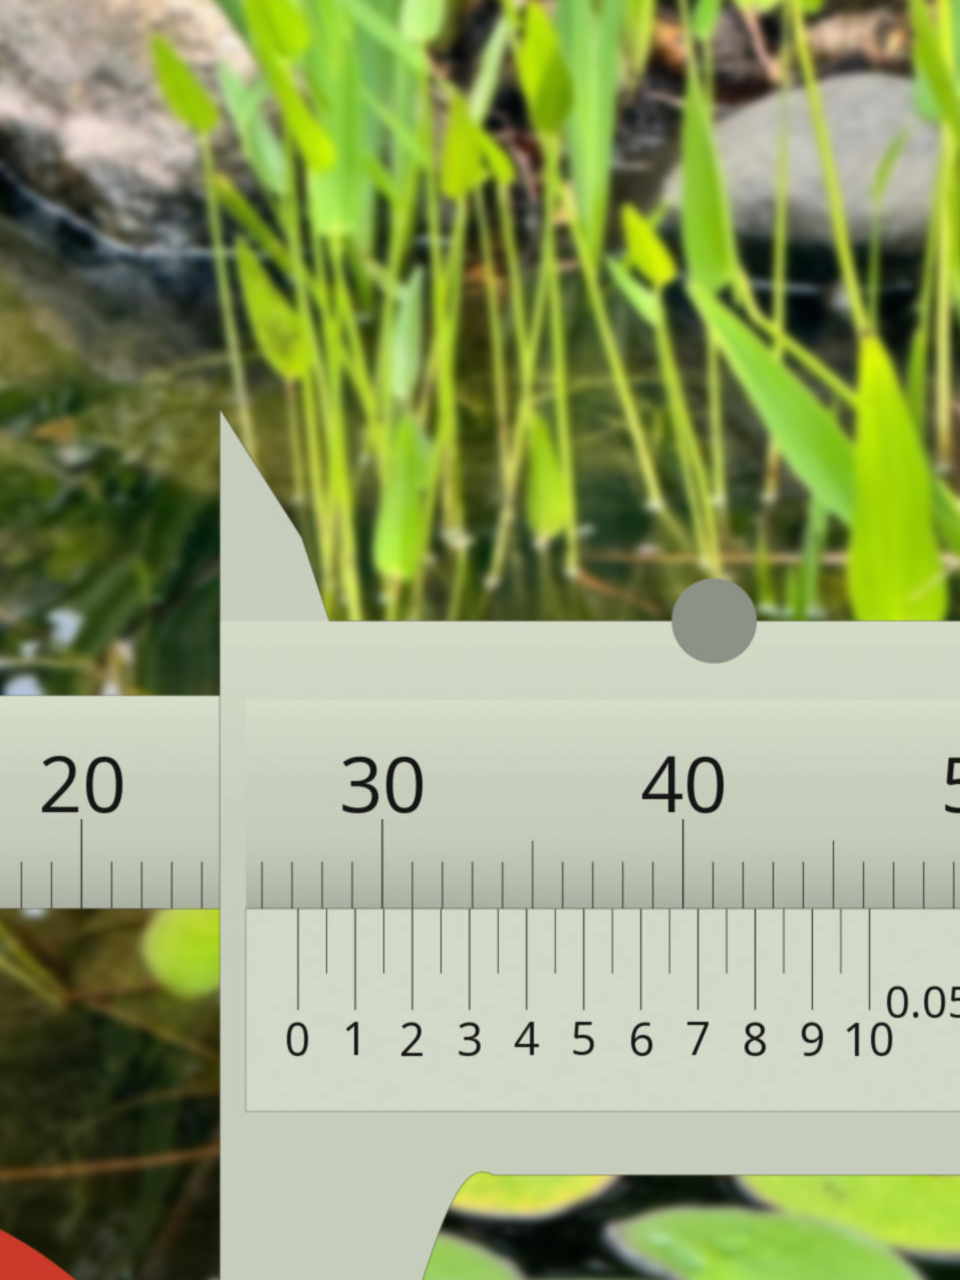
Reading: 27.20 mm
